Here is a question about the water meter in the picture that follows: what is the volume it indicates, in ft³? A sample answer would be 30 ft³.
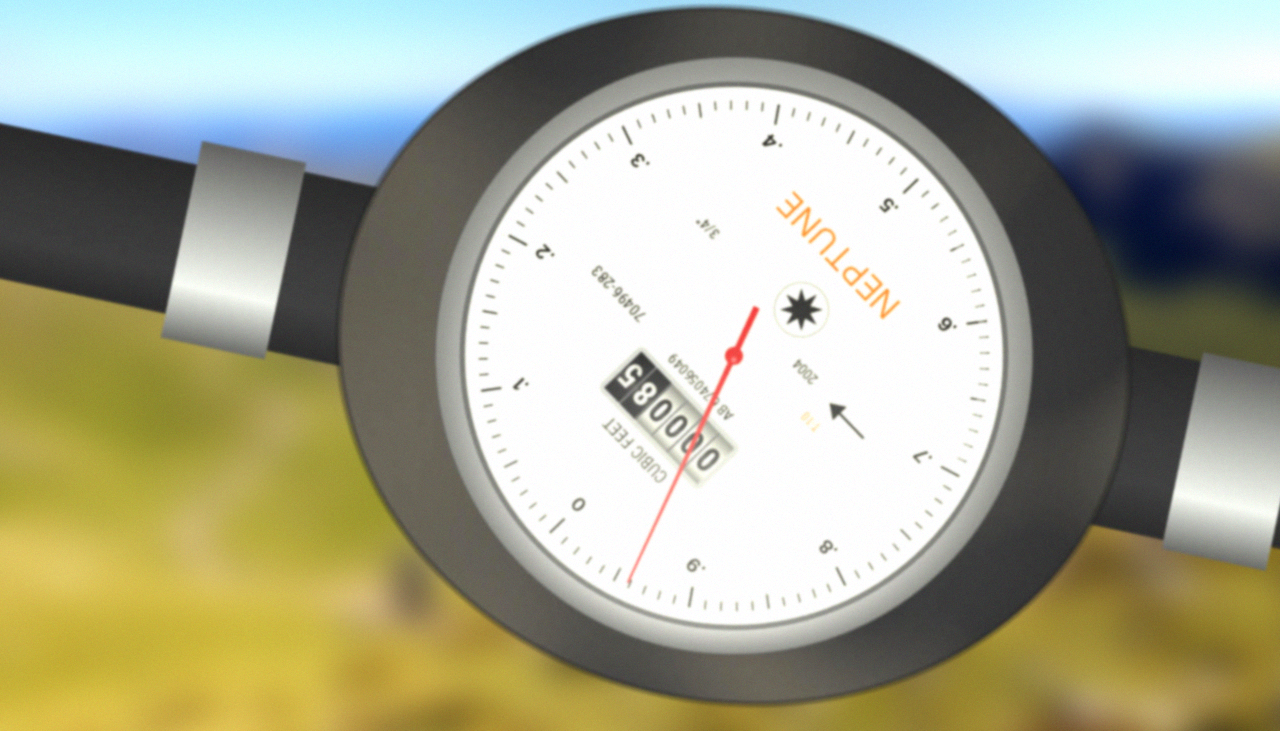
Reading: 84.94 ft³
